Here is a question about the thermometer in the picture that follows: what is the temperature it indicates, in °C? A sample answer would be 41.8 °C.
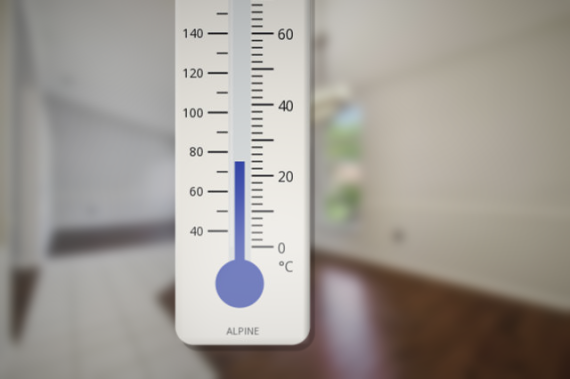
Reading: 24 °C
